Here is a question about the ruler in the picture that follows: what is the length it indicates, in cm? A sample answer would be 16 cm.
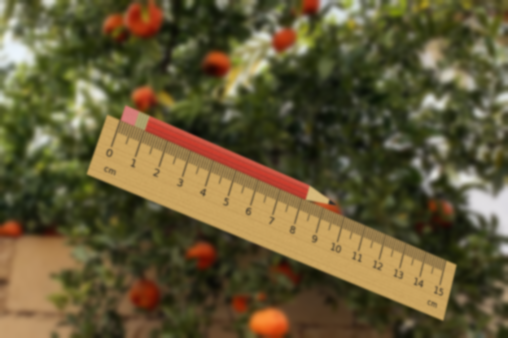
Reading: 9.5 cm
